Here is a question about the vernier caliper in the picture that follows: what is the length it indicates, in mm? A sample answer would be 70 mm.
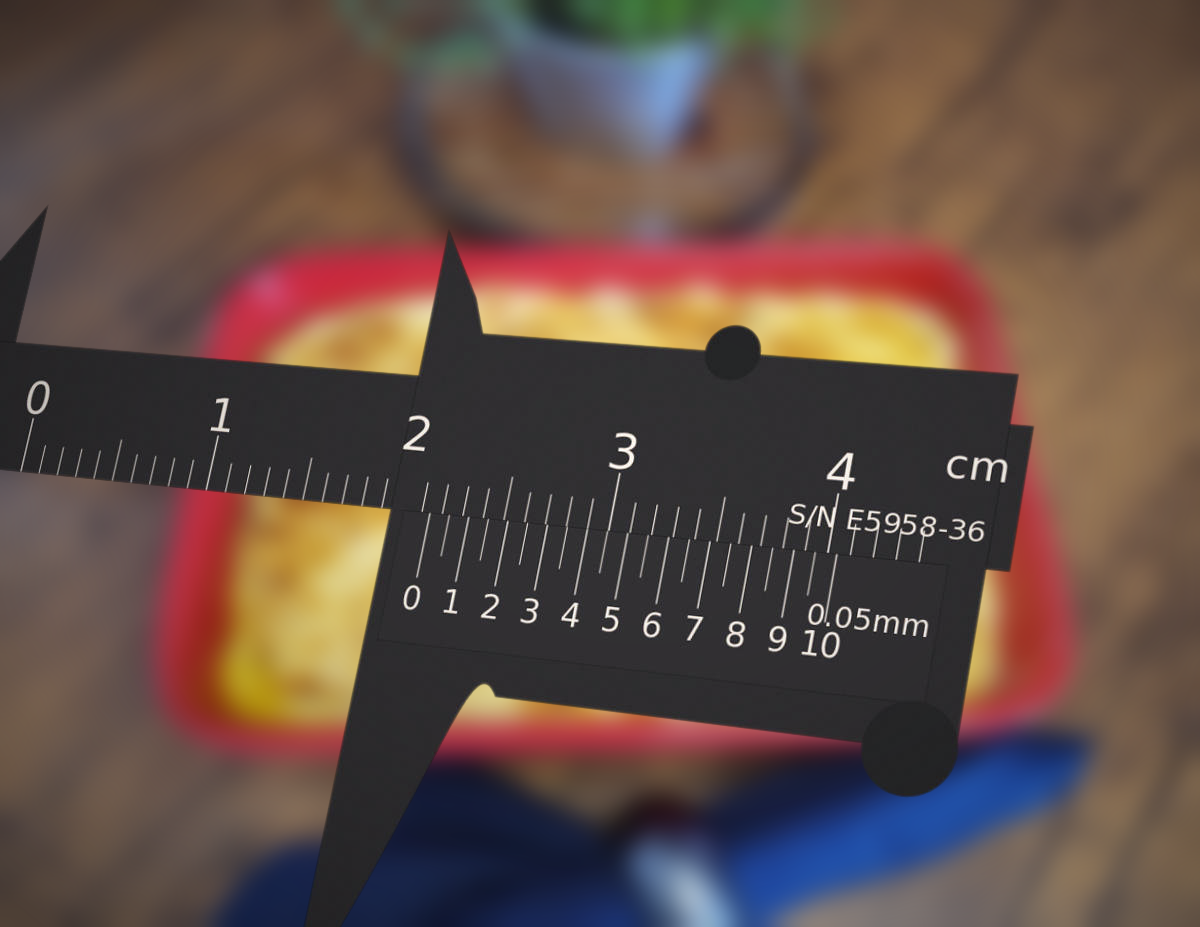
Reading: 21.4 mm
